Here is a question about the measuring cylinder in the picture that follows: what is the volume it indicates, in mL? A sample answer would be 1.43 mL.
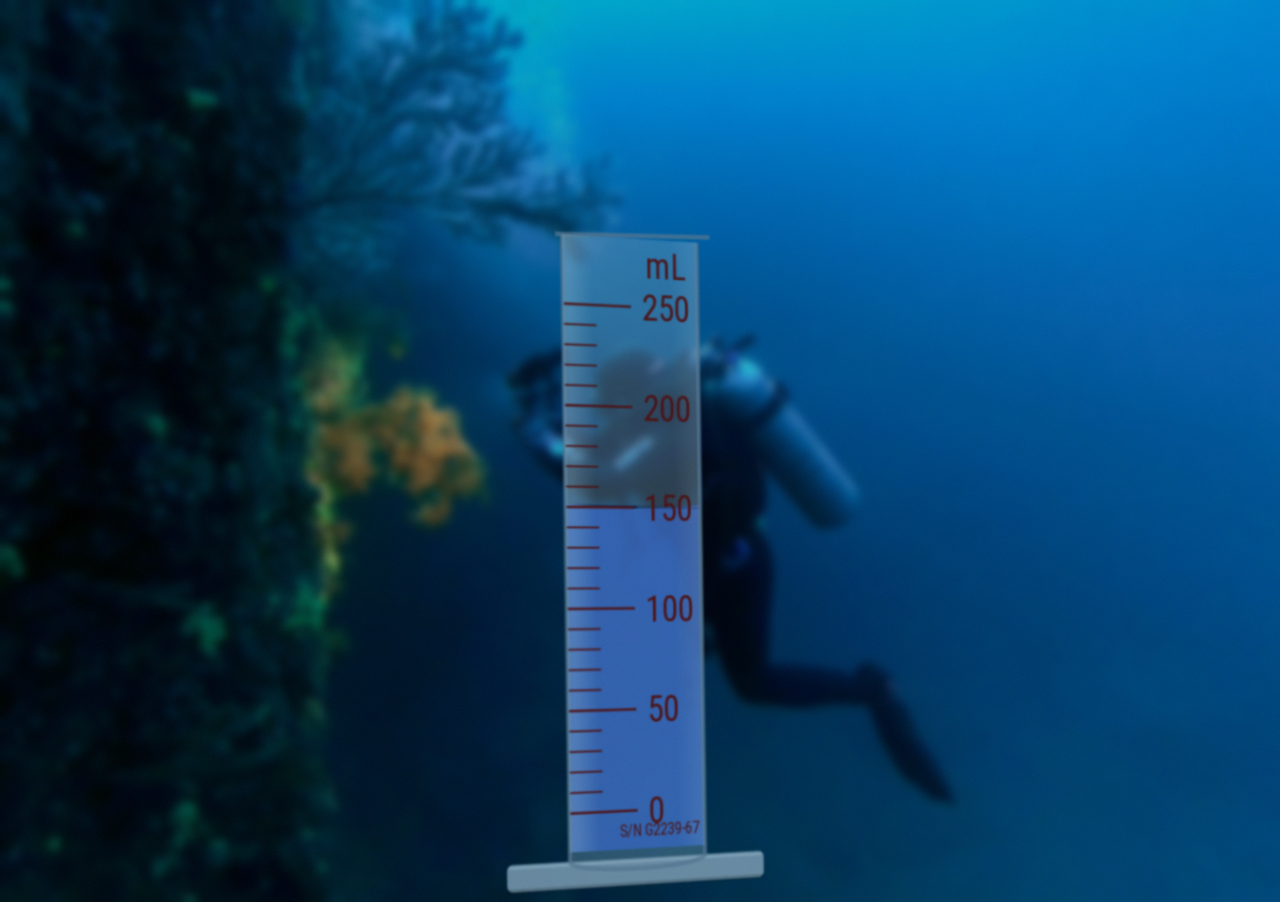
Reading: 150 mL
